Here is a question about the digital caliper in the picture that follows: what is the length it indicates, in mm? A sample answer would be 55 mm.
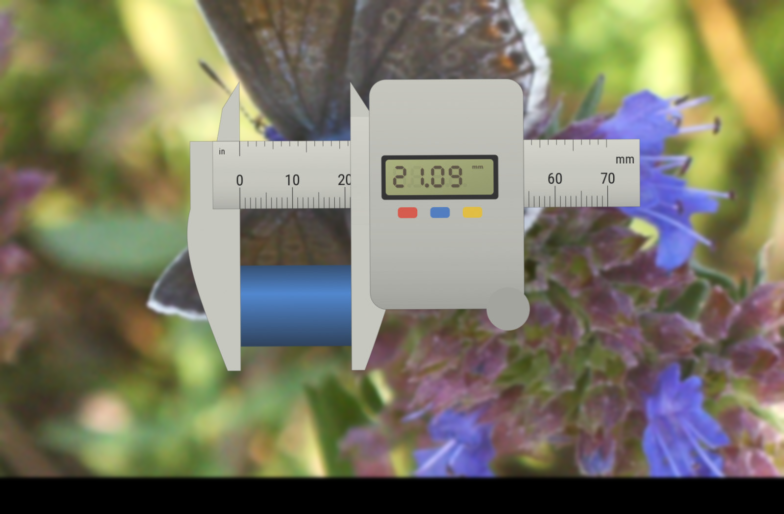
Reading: 21.09 mm
